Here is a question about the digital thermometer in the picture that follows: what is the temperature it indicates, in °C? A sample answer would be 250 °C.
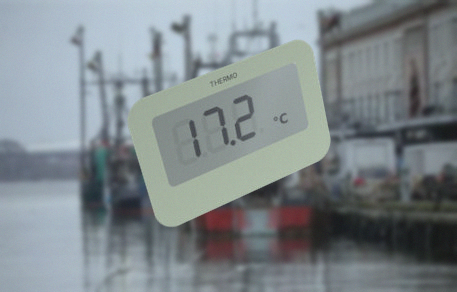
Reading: 17.2 °C
